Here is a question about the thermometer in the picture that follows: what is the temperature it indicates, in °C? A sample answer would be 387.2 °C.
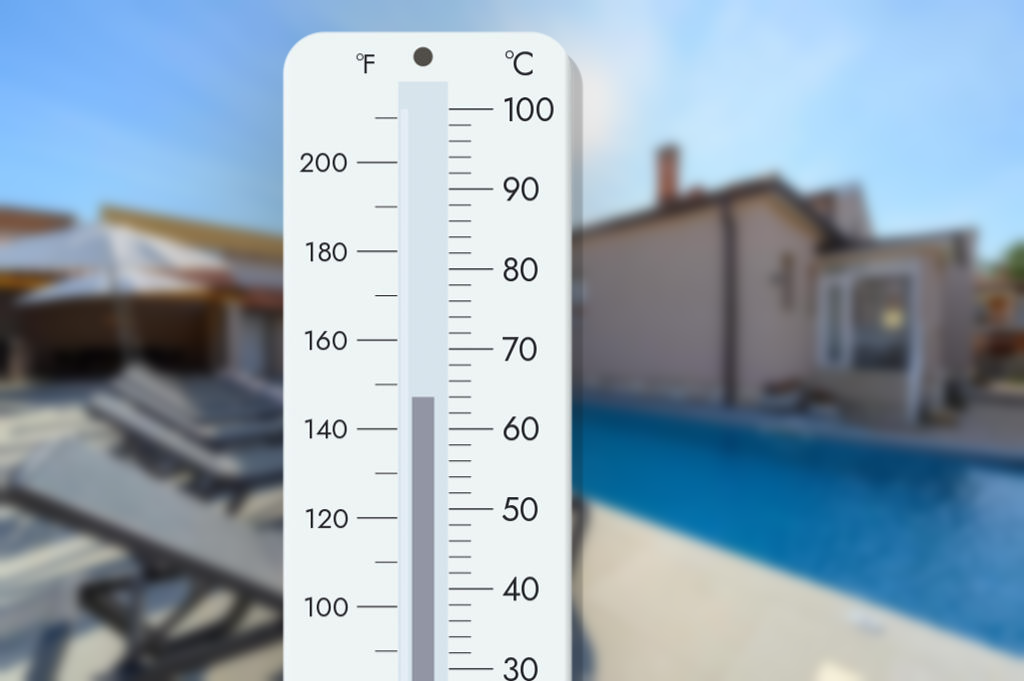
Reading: 64 °C
